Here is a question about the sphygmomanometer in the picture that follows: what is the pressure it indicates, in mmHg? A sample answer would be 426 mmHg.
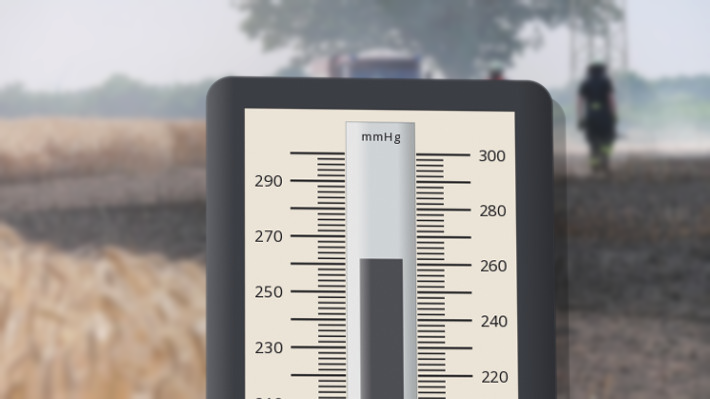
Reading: 262 mmHg
